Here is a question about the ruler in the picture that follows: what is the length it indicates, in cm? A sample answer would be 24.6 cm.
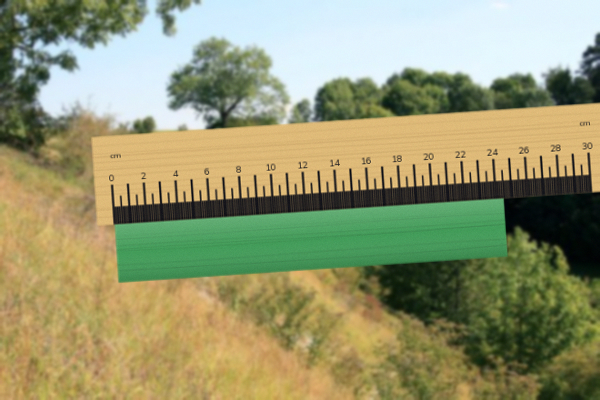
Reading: 24.5 cm
